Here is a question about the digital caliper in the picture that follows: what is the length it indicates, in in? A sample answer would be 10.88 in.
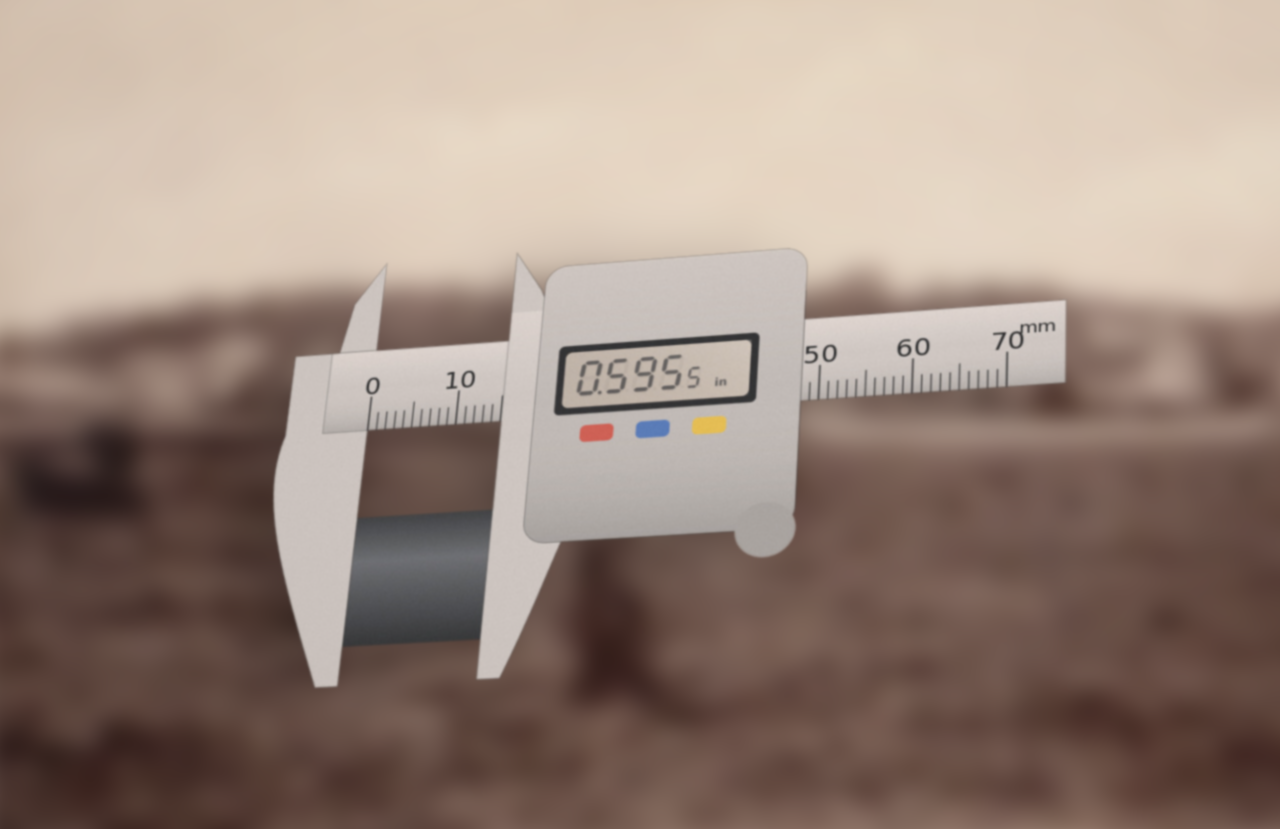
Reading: 0.5955 in
